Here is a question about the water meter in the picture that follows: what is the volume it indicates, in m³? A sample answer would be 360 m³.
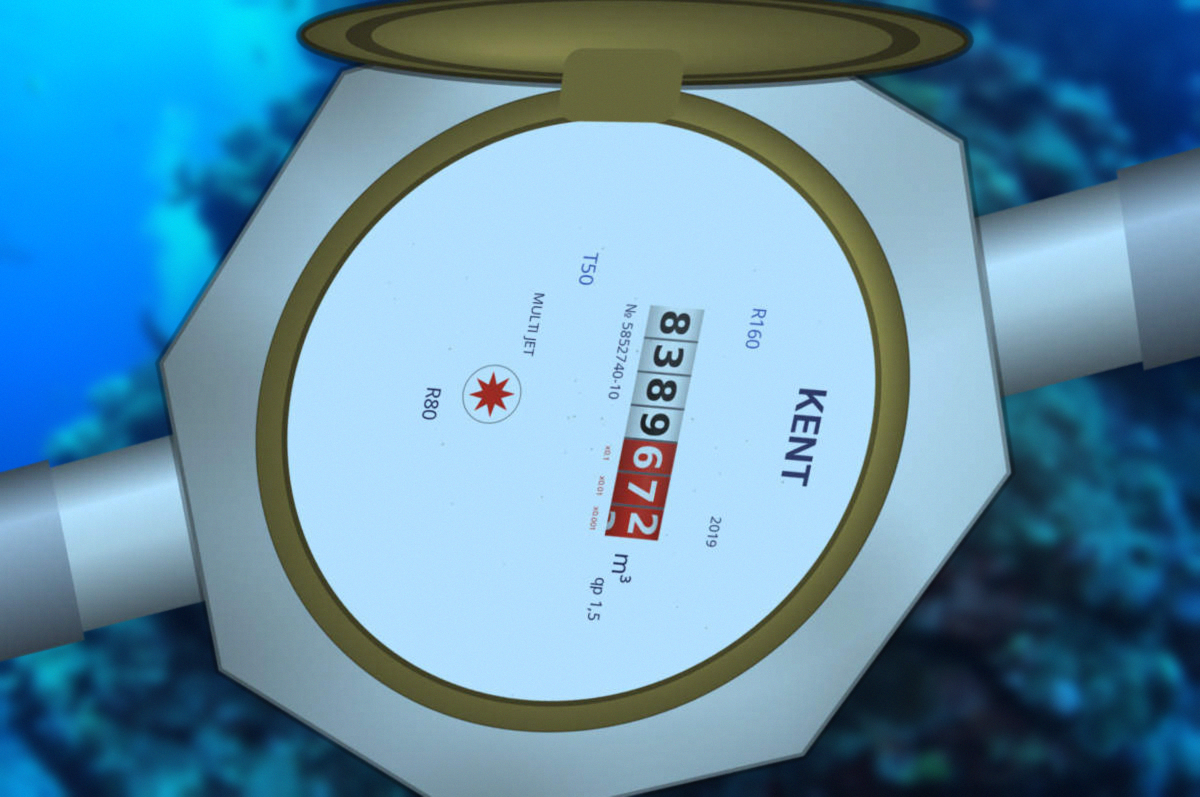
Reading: 8389.672 m³
